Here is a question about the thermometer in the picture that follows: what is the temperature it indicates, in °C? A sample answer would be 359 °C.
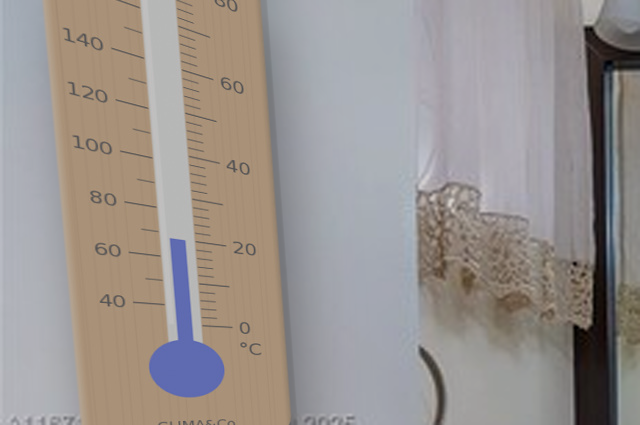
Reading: 20 °C
